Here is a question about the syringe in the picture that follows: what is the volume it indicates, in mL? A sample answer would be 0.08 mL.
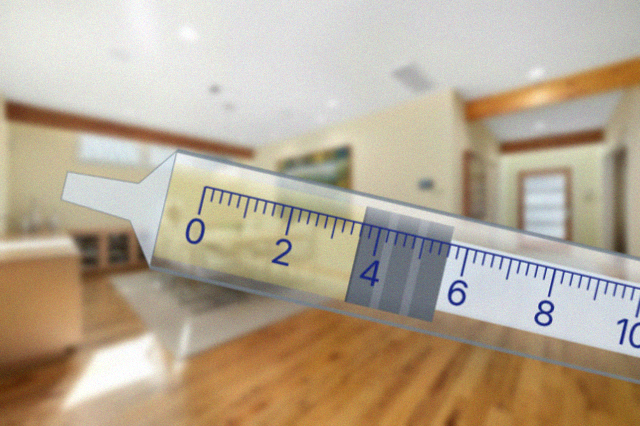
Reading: 3.6 mL
